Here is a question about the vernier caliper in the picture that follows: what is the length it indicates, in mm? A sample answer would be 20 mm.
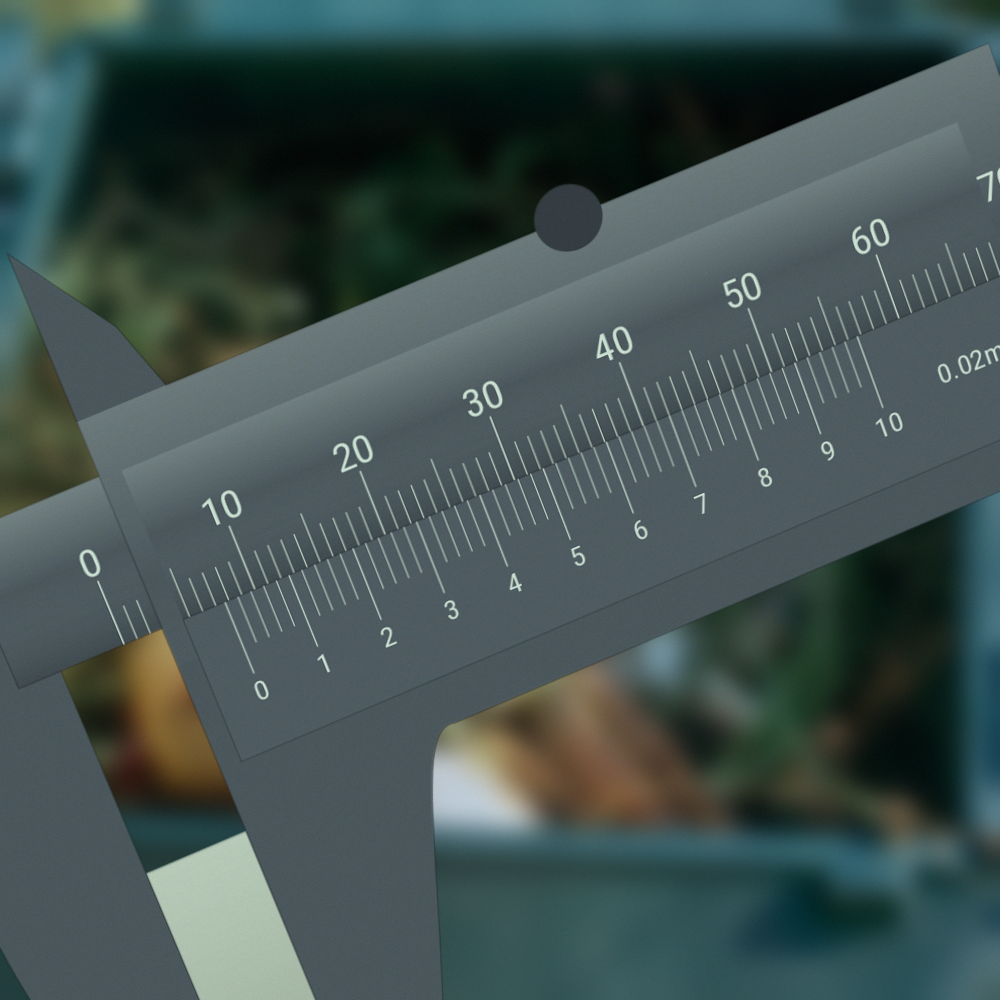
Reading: 7.7 mm
